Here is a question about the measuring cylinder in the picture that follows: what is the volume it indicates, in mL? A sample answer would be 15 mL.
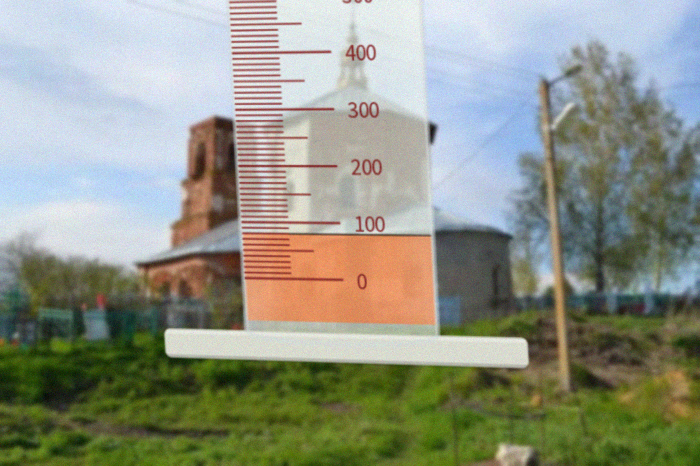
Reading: 80 mL
